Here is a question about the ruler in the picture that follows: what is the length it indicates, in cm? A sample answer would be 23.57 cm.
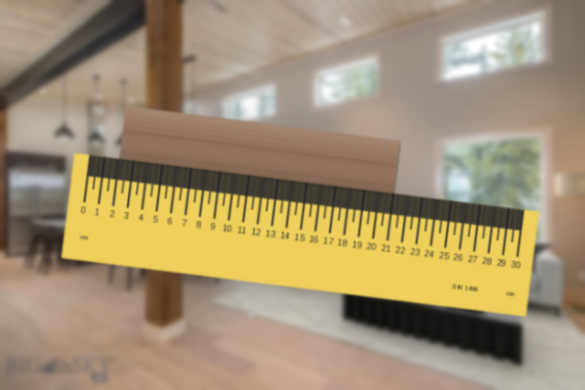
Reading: 19 cm
